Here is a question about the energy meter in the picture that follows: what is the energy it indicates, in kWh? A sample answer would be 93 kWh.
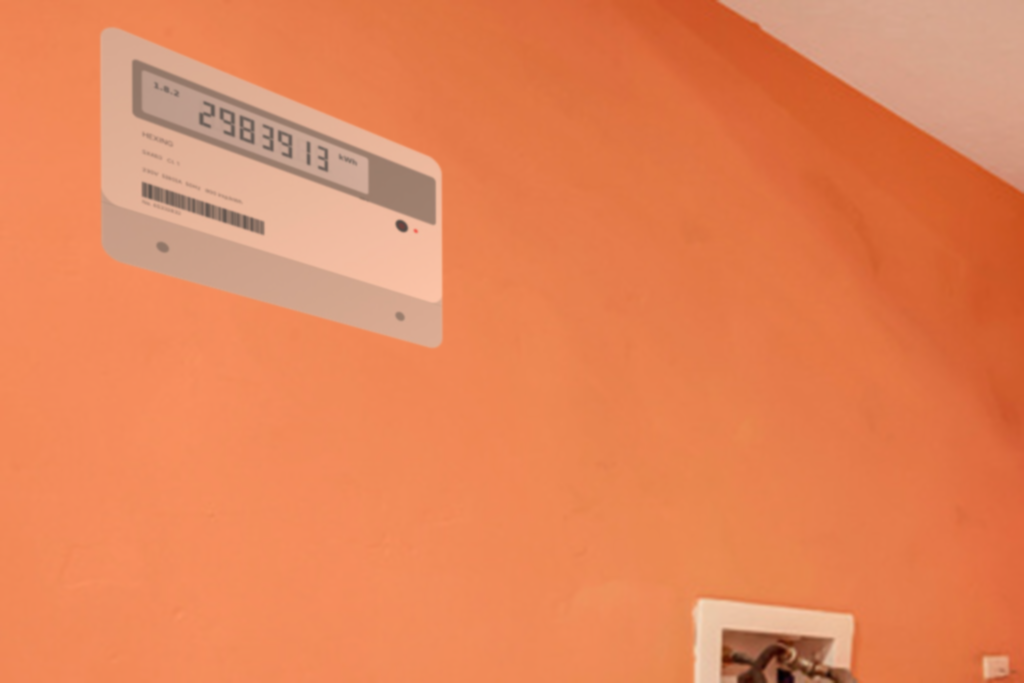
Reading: 2983913 kWh
